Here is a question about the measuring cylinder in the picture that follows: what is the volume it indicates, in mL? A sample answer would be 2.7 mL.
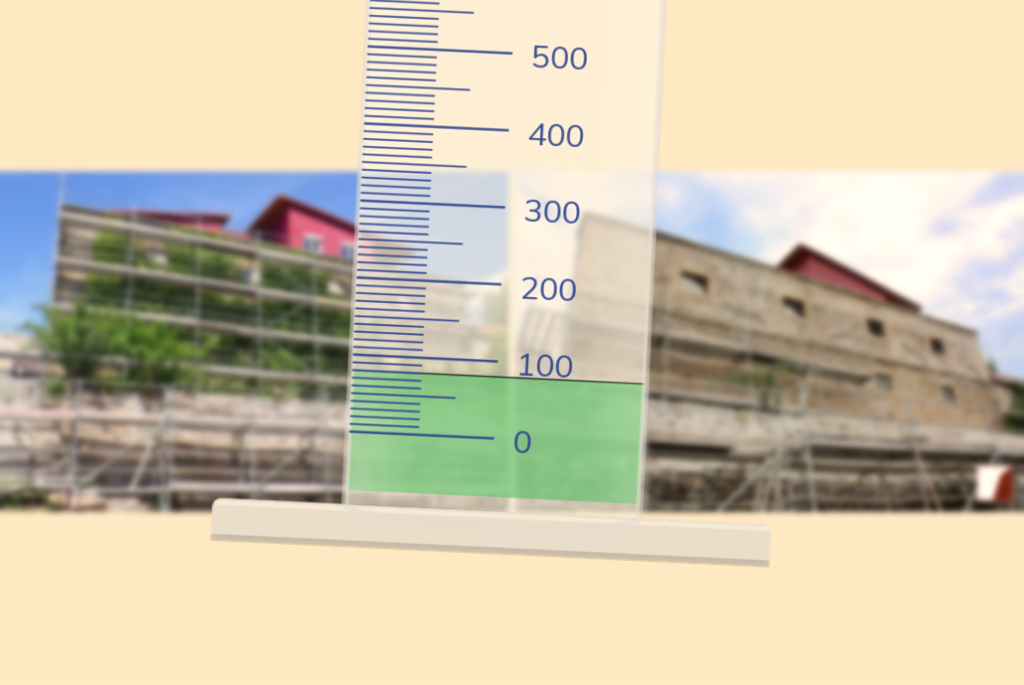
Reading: 80 mL
